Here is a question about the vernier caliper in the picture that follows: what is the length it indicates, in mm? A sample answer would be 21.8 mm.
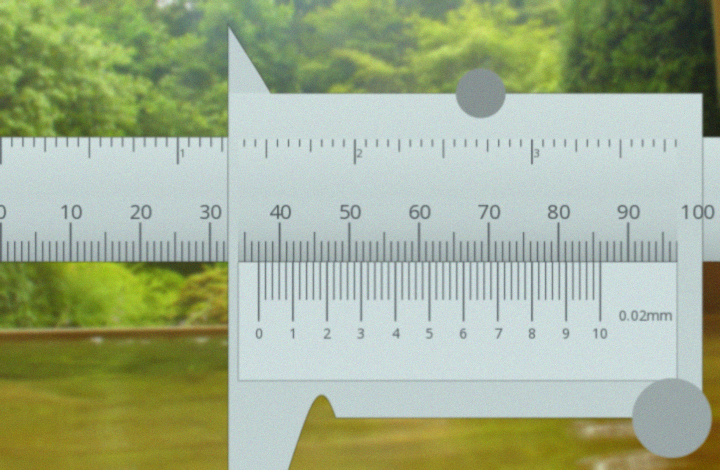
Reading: 37.0 mm
